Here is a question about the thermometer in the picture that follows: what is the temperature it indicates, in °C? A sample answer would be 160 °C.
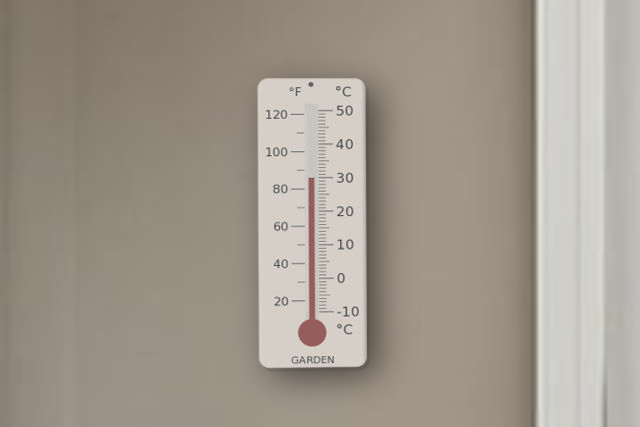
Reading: 30 °C
